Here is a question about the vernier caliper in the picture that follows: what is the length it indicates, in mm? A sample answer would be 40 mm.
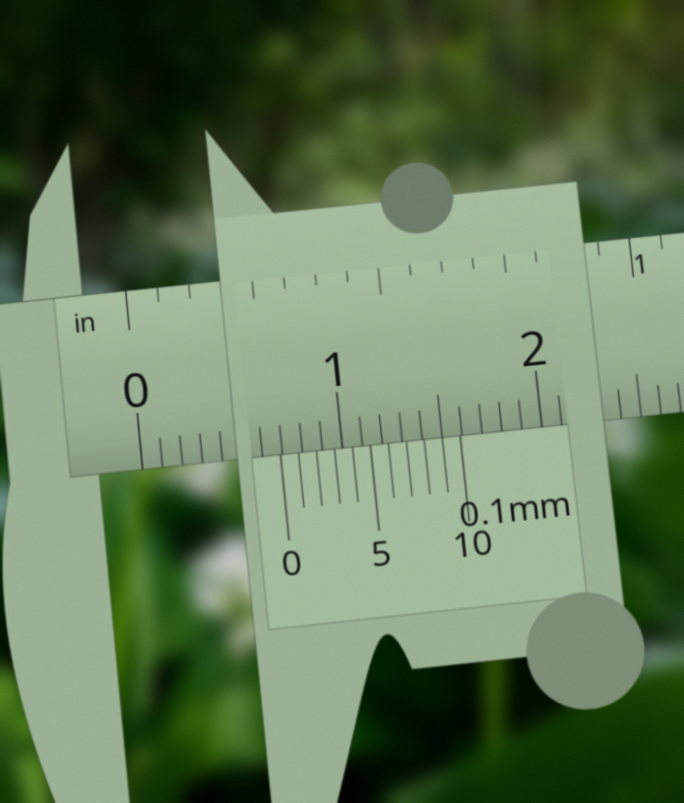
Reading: 6.9 mm
